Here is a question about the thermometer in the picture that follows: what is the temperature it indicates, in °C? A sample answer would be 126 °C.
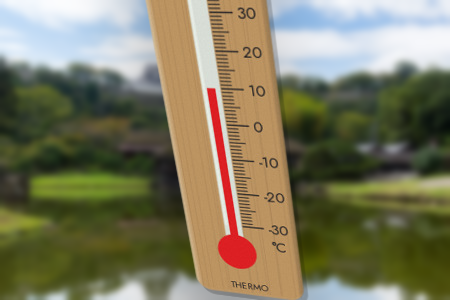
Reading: 10 °C
